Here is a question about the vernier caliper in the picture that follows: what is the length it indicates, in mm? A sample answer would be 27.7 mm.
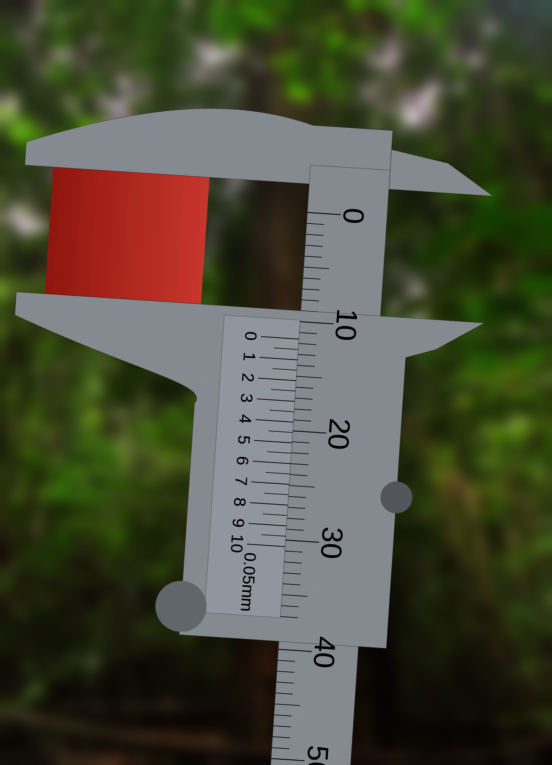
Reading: 11.6 mm
